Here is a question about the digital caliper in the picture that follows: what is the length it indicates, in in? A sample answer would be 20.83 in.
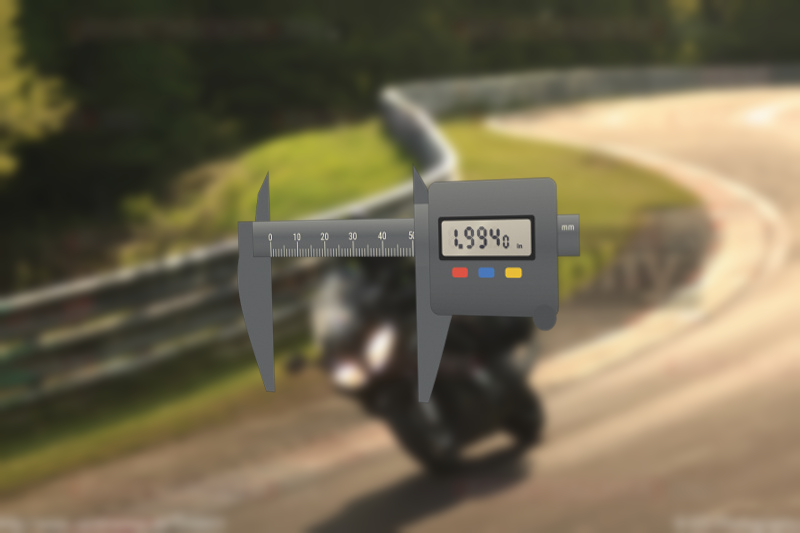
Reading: 1.9940 in
